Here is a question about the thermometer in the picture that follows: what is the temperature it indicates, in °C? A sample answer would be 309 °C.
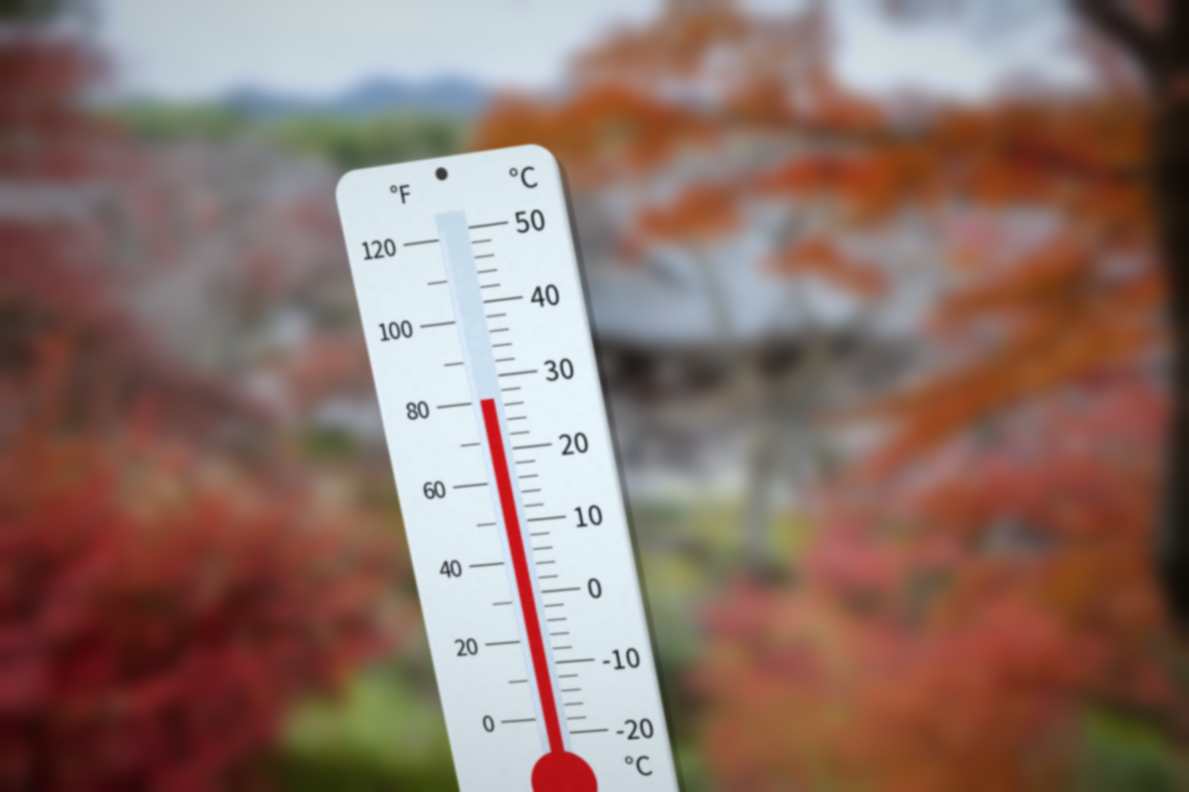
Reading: 27 °C
